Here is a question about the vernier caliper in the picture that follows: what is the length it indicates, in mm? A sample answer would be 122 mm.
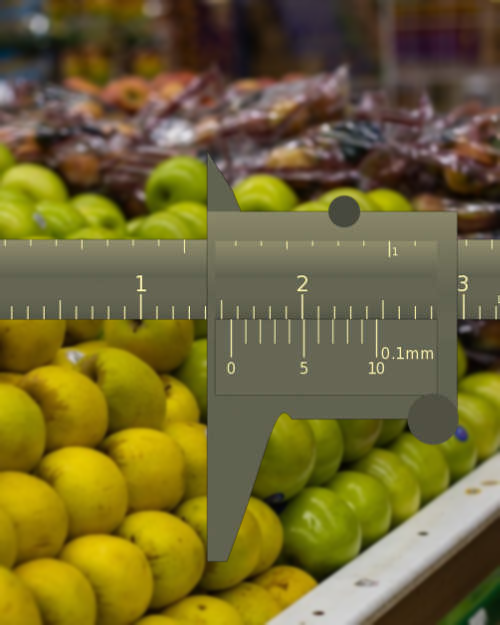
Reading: 15.6 mm
